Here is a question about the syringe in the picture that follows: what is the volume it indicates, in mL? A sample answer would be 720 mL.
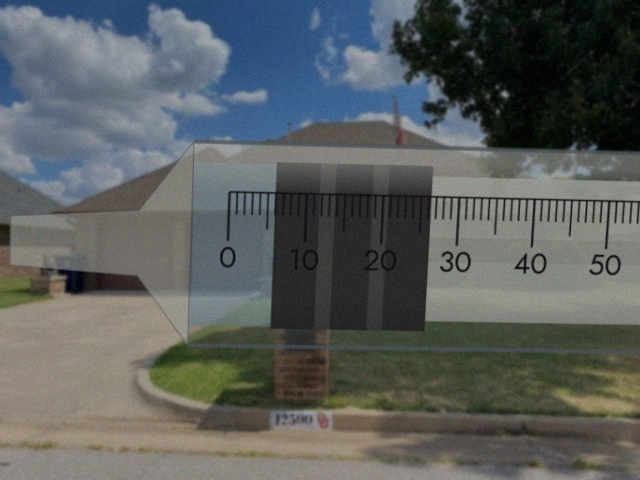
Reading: 6 mL
